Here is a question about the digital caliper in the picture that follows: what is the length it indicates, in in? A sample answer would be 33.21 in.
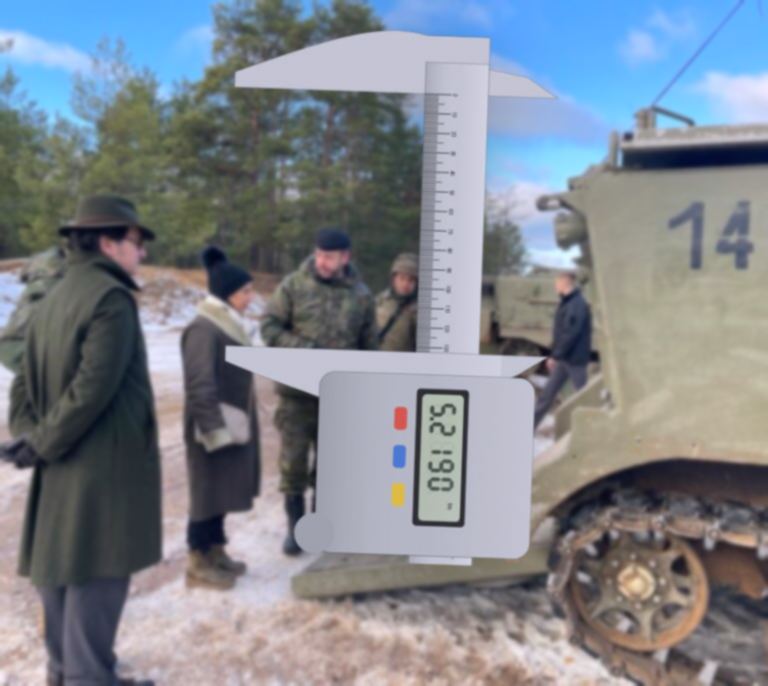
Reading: 5.2190 in
